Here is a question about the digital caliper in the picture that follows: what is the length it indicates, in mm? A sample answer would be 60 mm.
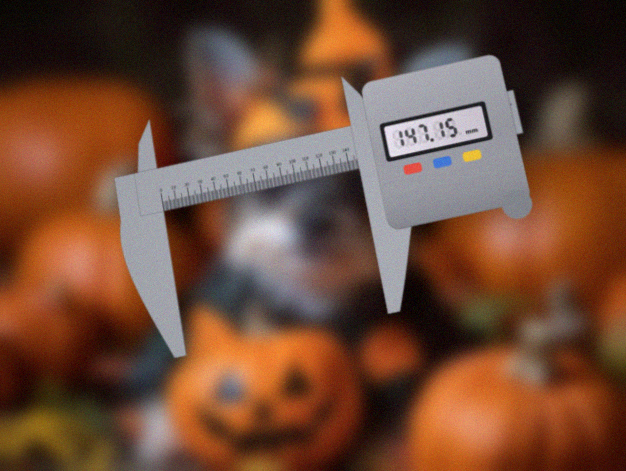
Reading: 147.15 mm
